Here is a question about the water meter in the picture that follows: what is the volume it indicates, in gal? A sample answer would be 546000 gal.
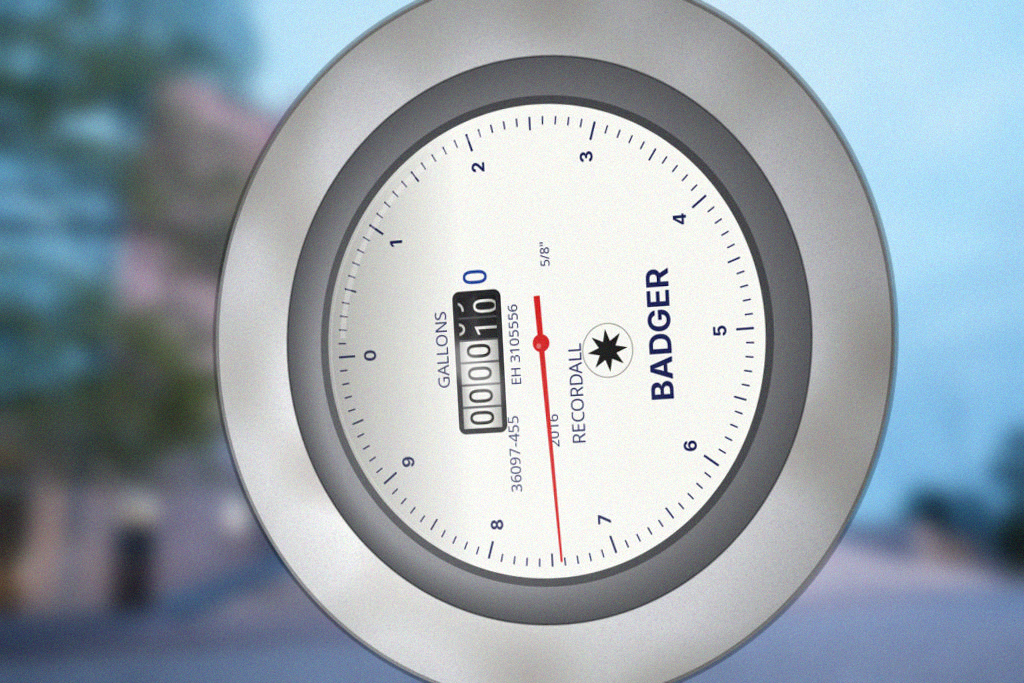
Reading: 97.4 gal
